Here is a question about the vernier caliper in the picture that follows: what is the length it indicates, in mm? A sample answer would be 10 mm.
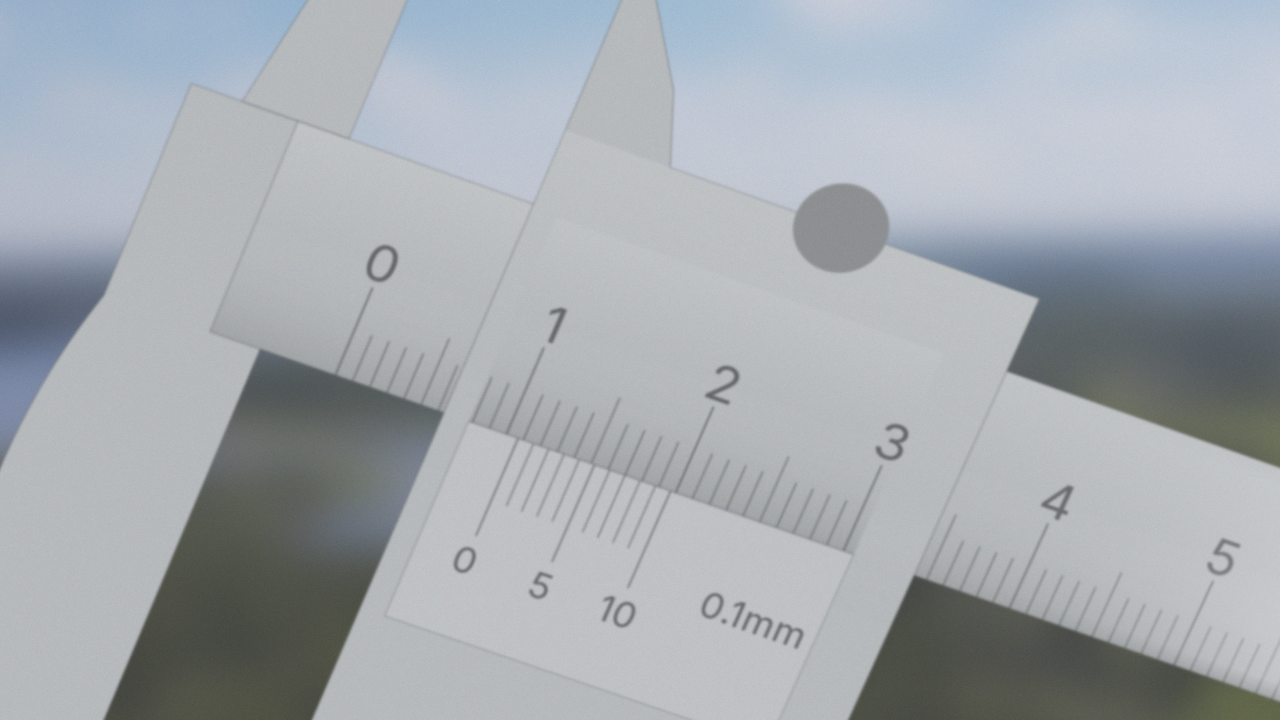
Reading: 10.7 mm
